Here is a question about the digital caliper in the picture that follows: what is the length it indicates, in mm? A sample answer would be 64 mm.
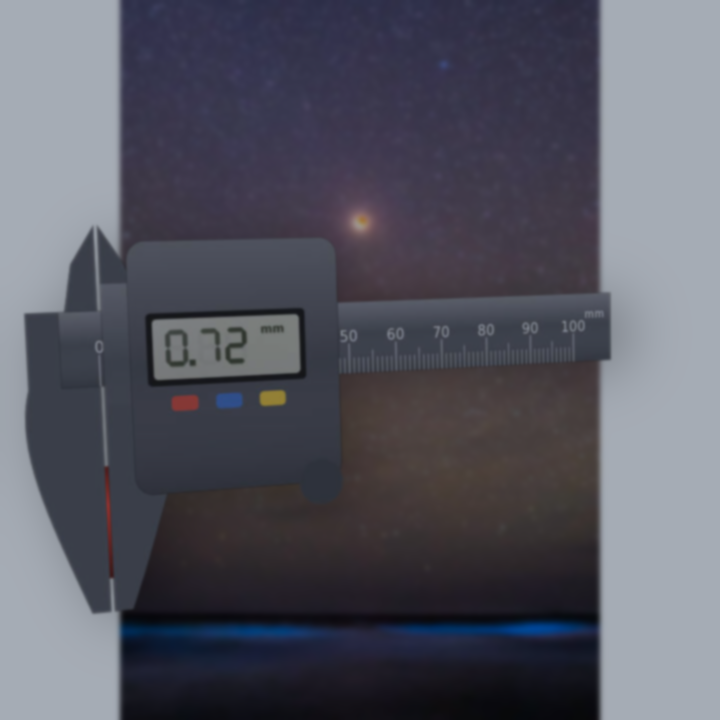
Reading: 0.72 mm
